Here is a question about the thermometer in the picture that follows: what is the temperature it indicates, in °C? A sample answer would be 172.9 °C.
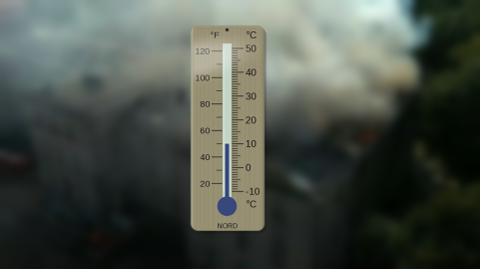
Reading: 10 °C
